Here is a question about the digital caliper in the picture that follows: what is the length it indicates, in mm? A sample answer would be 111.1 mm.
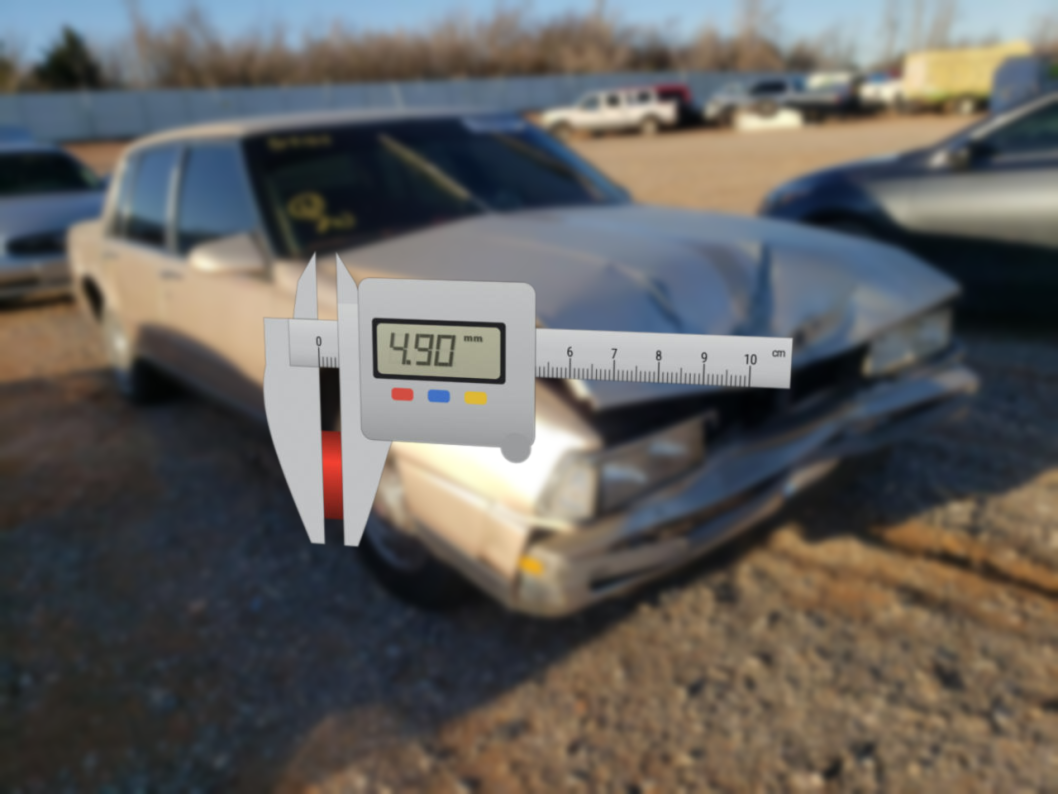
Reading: 4.90 mm
